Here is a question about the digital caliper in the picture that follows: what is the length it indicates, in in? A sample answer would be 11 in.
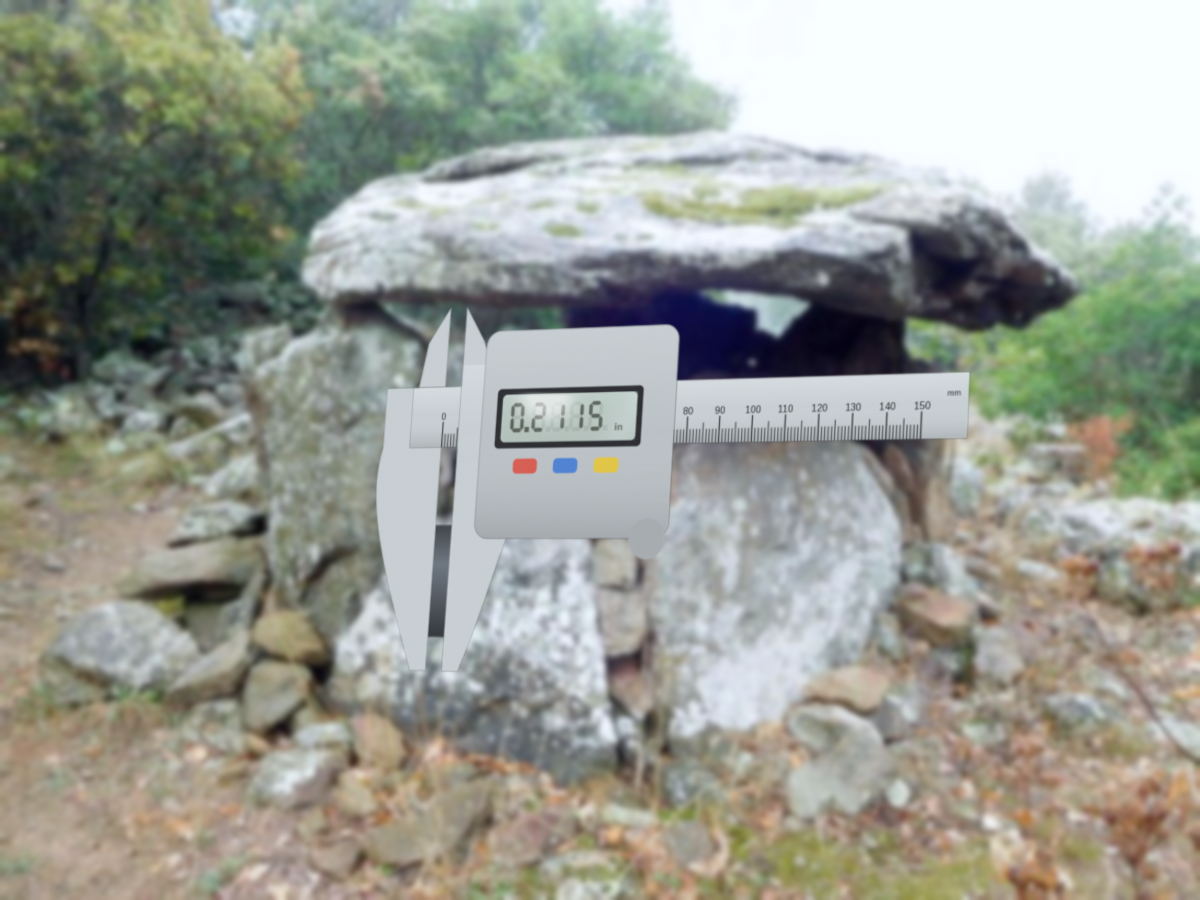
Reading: 0.2115 in
